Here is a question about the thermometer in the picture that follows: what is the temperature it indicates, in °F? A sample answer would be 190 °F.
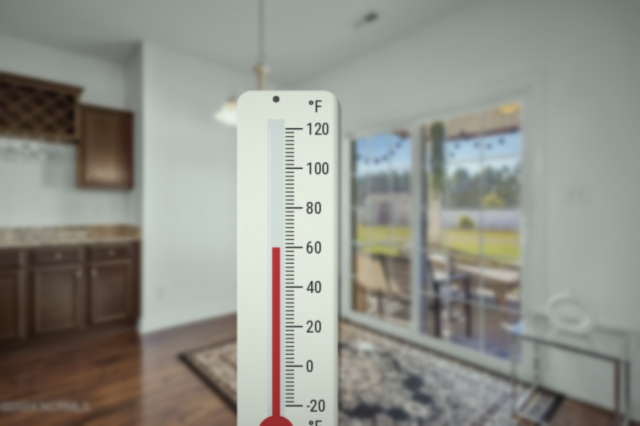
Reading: 60 °F
